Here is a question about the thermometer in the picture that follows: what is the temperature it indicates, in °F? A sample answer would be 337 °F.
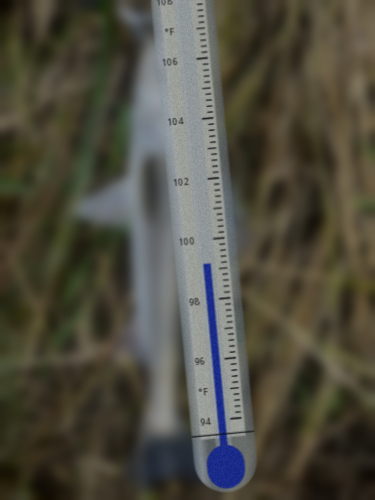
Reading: 99.2 °F
